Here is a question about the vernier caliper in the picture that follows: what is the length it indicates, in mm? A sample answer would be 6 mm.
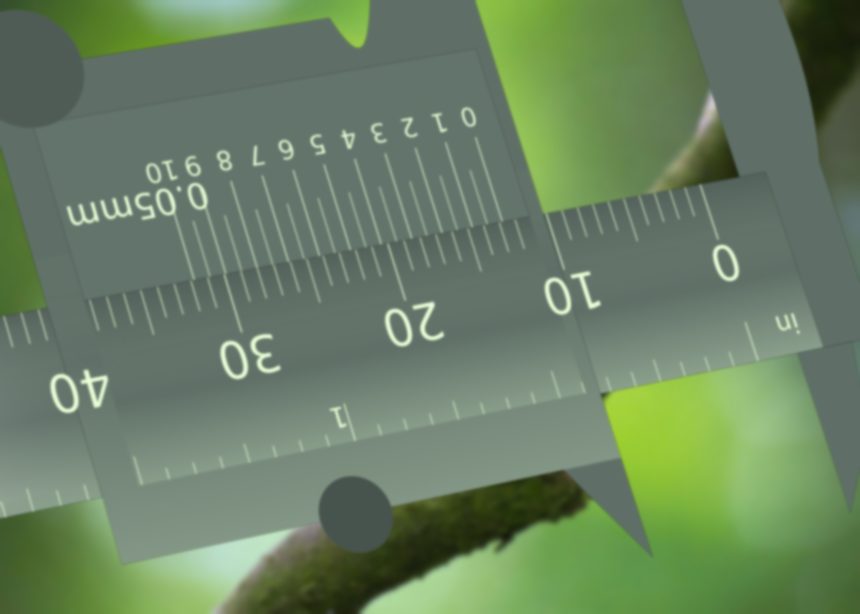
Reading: 12.8 mm
